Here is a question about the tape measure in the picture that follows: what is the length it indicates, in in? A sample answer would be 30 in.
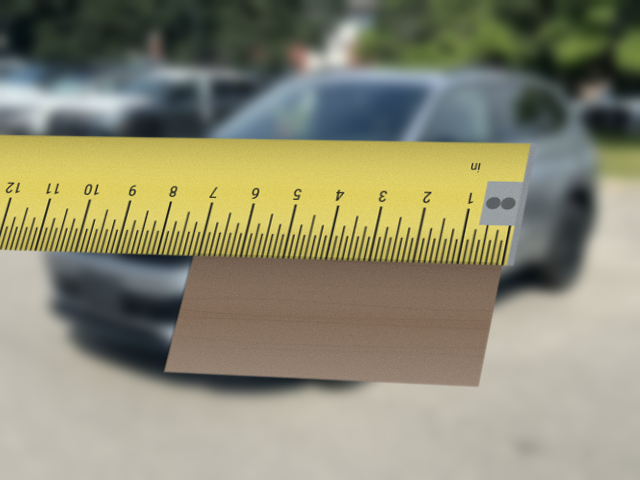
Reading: 7.125 in
